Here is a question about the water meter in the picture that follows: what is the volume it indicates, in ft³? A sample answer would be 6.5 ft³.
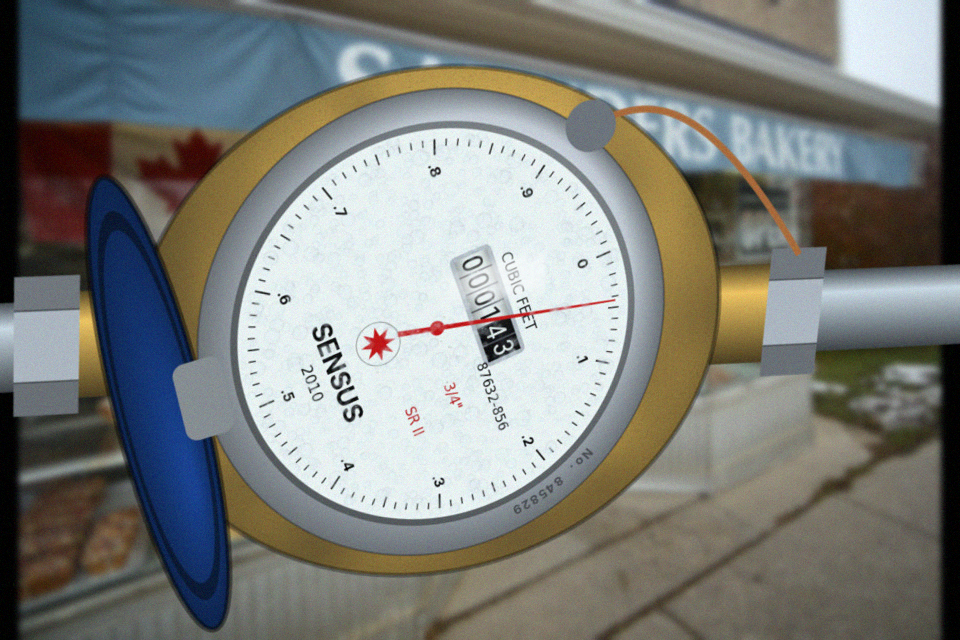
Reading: 143.04 ft³
